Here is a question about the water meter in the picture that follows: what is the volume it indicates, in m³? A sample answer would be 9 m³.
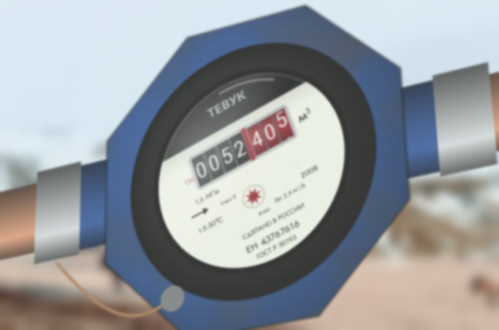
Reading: 52.405 m³
